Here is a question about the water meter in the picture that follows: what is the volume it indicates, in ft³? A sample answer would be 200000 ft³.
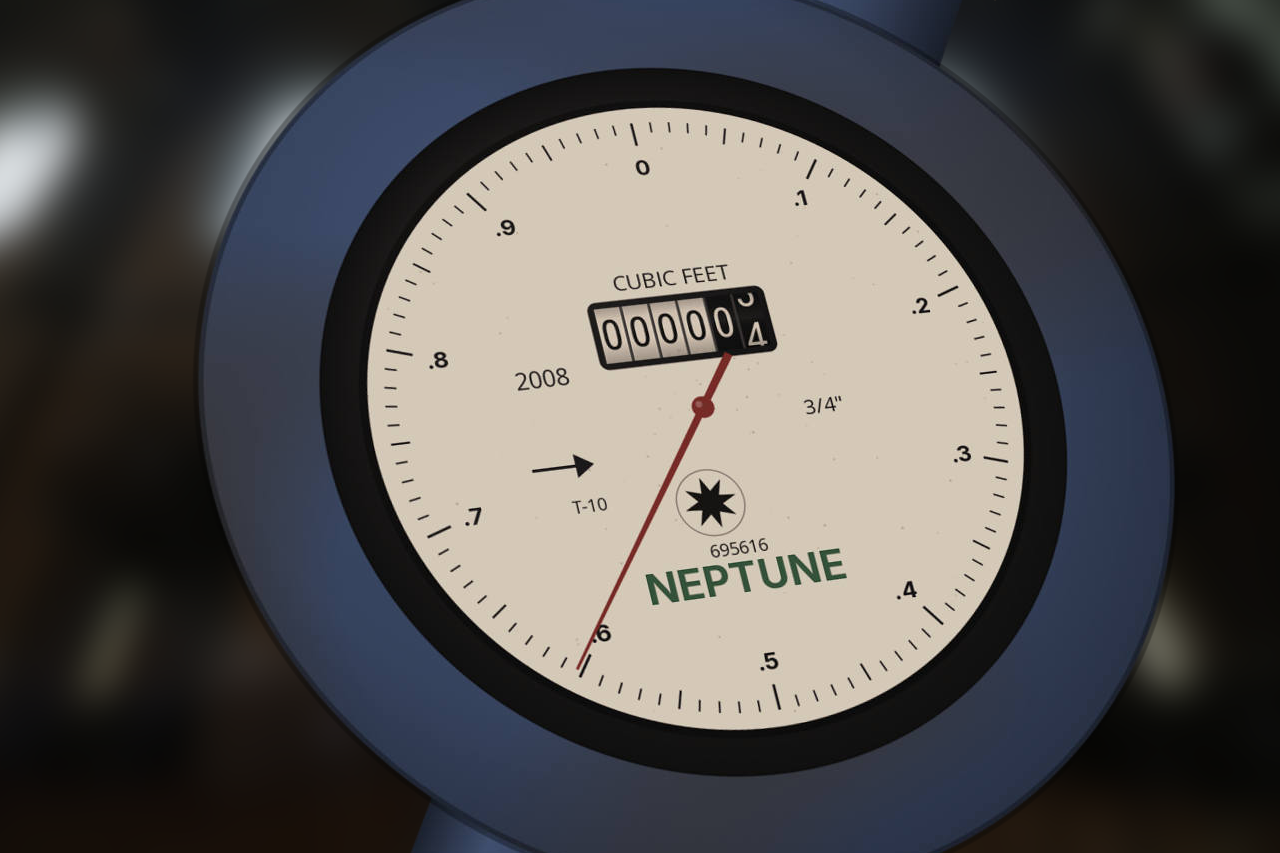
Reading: 3.60 ft³
